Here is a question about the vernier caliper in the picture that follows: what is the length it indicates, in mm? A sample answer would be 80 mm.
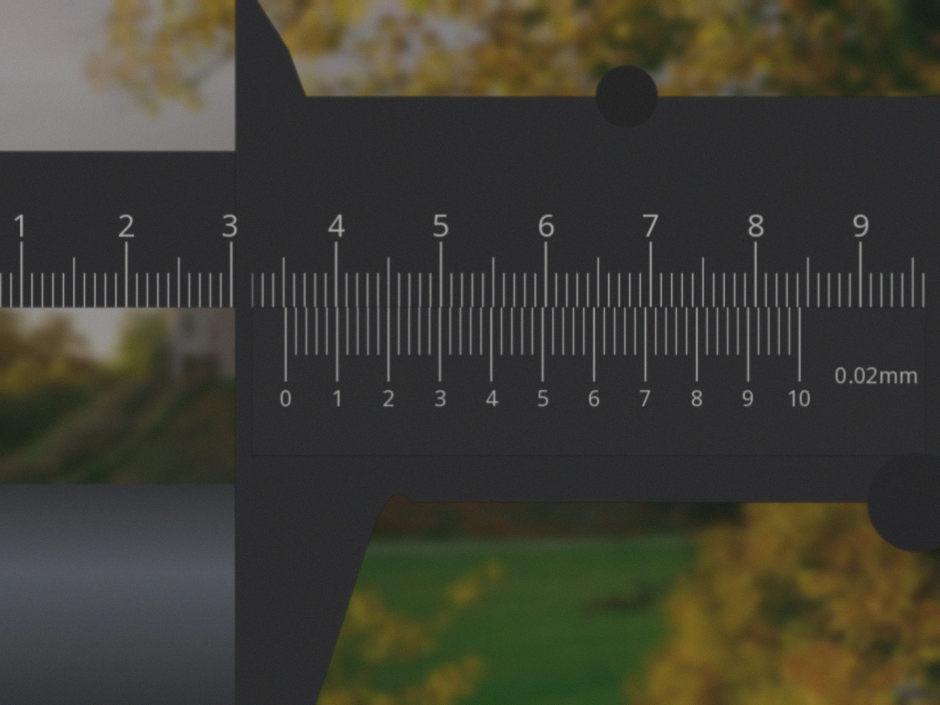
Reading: 35.2 mm
